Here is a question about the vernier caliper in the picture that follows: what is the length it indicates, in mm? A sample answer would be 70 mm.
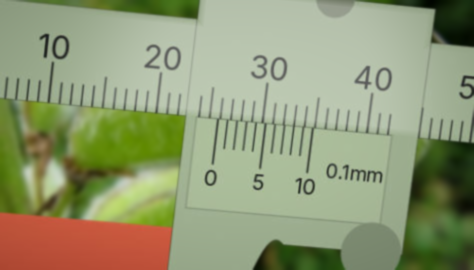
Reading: 25.8 mm
